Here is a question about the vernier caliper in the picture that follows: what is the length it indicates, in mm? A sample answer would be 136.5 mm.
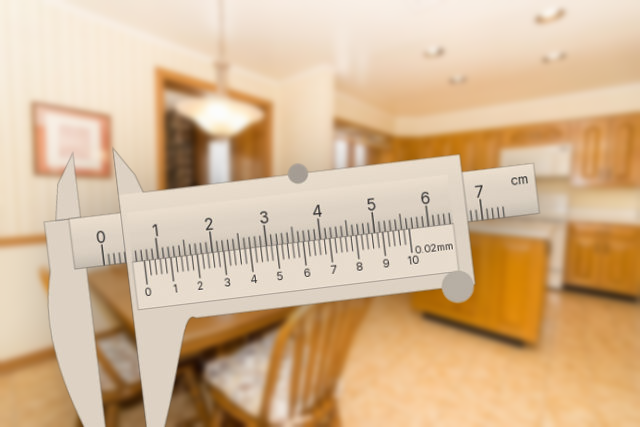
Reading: 7.4 mm
